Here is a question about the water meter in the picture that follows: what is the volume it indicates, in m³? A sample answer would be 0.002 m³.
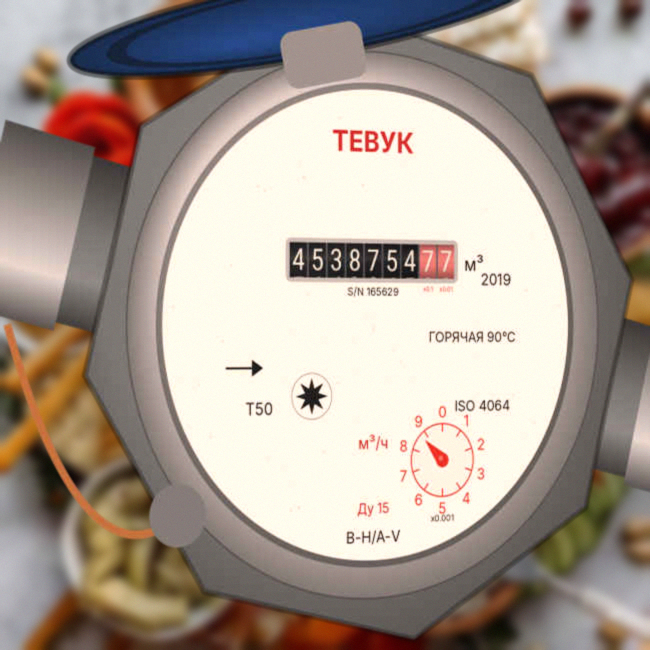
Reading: 4538754.778 m³
